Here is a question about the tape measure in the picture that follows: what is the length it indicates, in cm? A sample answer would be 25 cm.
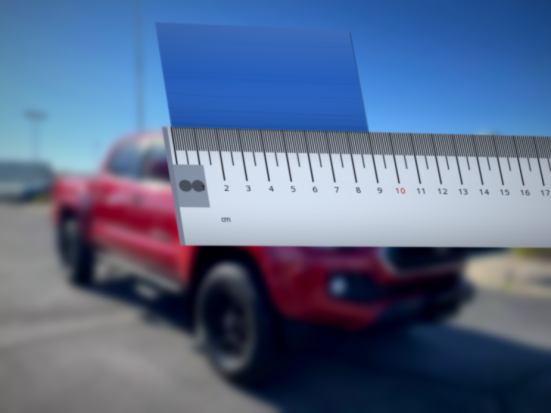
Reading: 9 cm
